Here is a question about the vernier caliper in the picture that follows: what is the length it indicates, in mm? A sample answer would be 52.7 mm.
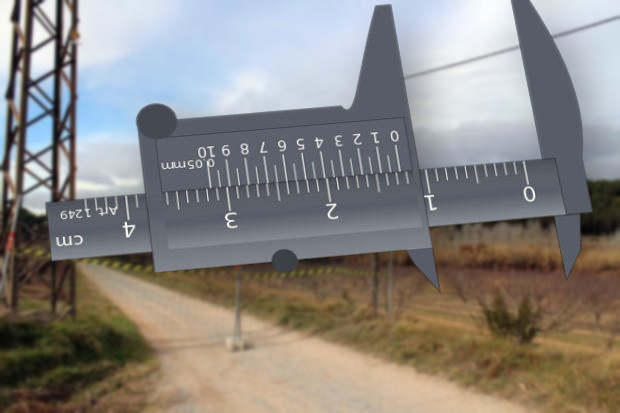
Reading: 12.6 mm
